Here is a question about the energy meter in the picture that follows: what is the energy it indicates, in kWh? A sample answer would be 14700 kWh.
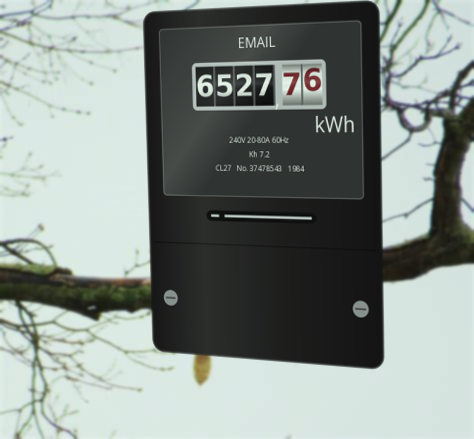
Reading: 6527.76 kWh
